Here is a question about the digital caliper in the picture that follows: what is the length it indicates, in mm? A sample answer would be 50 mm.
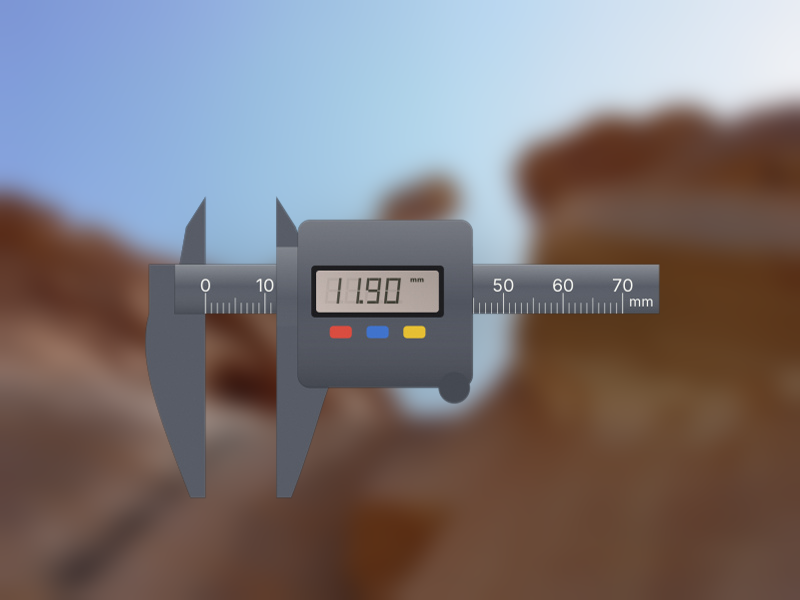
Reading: 11.90 mm
